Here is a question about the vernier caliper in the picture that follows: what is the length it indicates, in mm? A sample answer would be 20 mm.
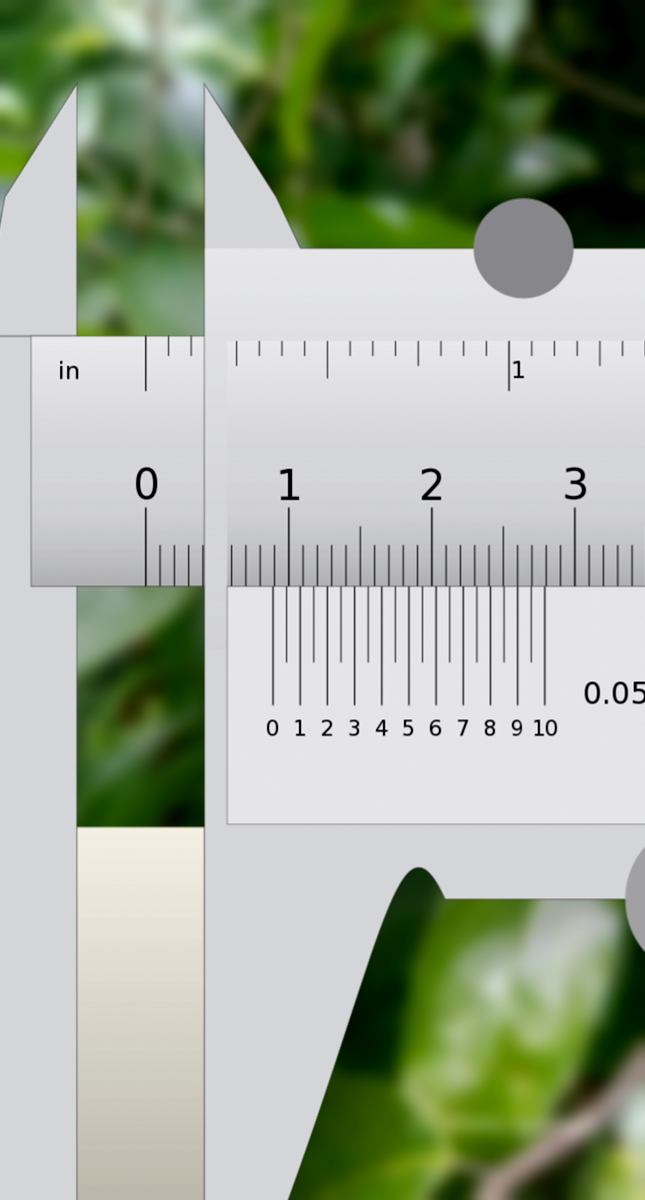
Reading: 8.9 mm
